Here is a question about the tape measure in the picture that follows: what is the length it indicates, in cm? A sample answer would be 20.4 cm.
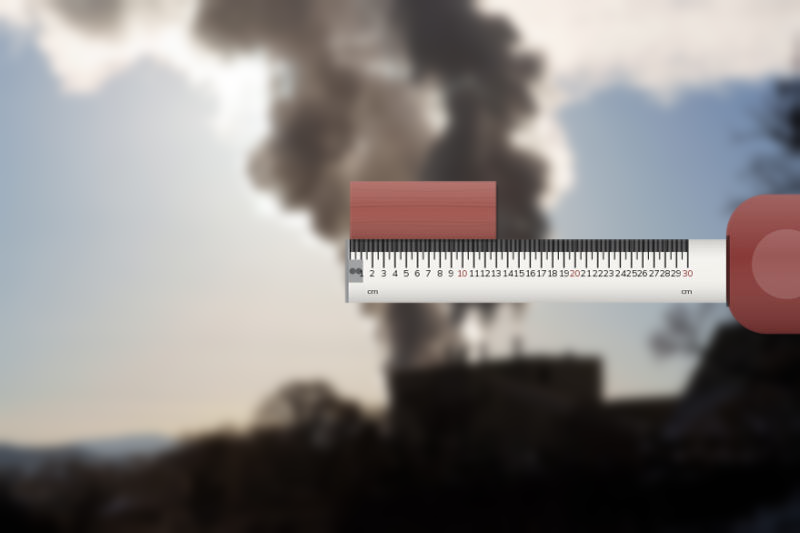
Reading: 13 cm
